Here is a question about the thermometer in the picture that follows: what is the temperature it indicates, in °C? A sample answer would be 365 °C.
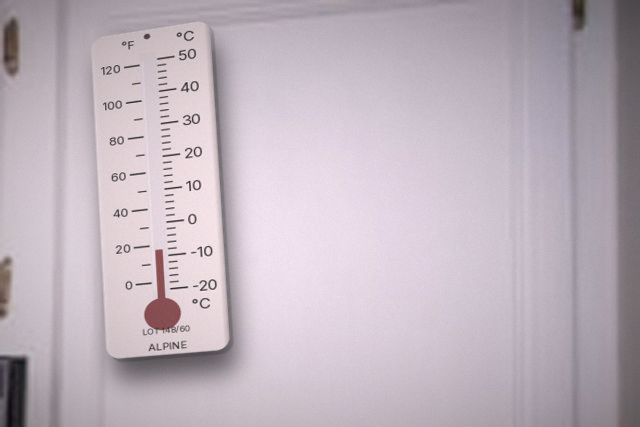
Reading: -8 °C
